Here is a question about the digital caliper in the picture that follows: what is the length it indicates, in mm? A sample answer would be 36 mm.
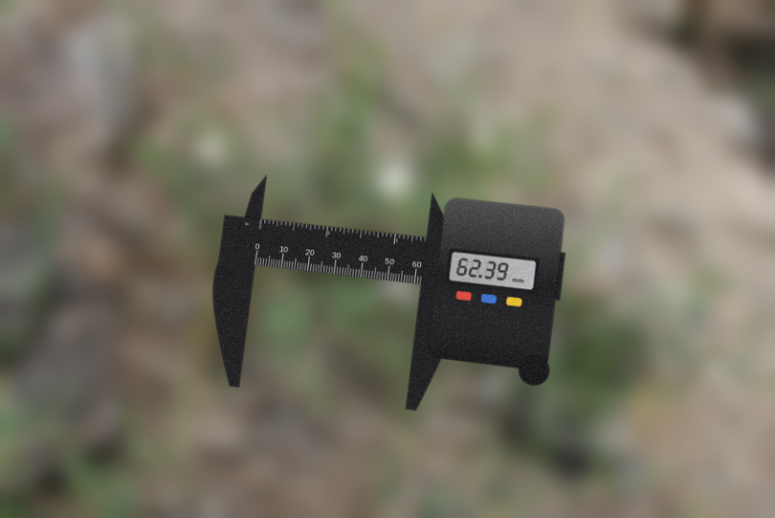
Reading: 62.39 mm
